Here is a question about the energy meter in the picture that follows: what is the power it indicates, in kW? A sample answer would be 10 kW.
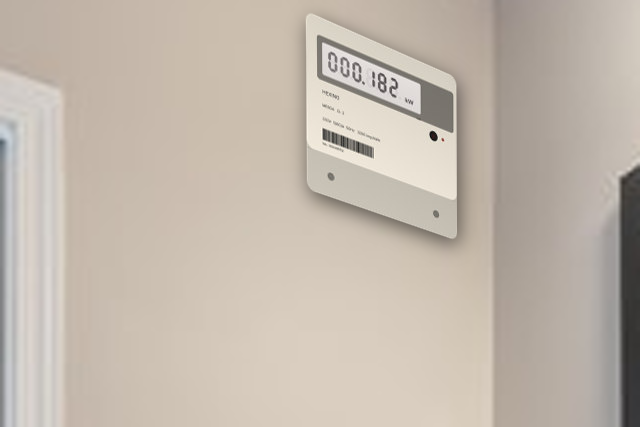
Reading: 0.182 kW
